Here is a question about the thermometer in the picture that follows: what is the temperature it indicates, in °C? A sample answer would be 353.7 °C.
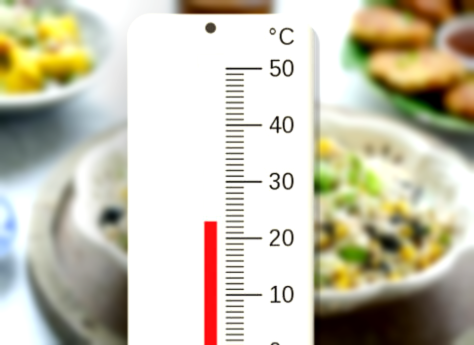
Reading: 23 °C
